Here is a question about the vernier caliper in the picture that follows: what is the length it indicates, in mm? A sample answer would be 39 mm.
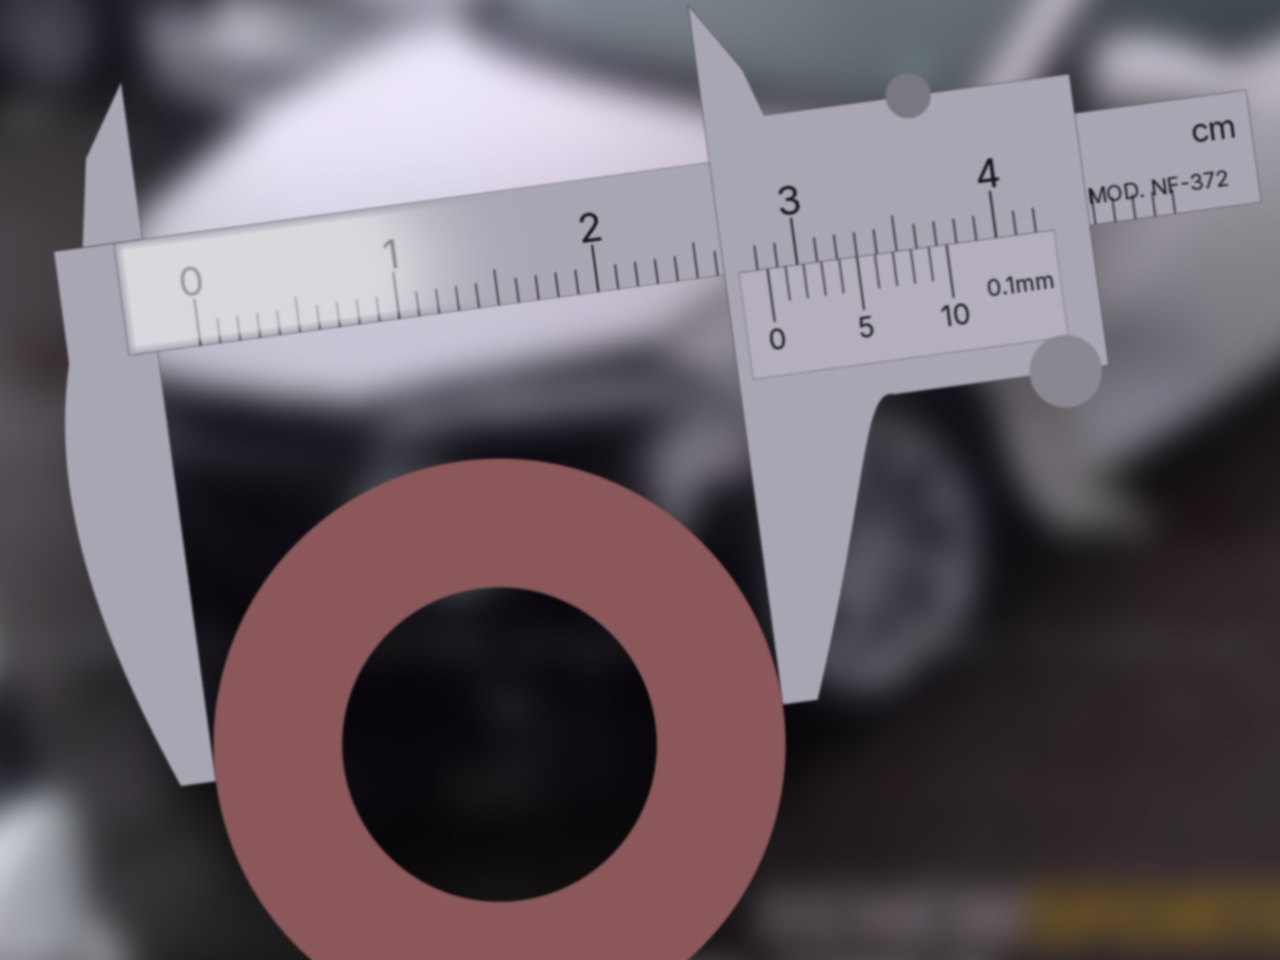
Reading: 28.5 mm
